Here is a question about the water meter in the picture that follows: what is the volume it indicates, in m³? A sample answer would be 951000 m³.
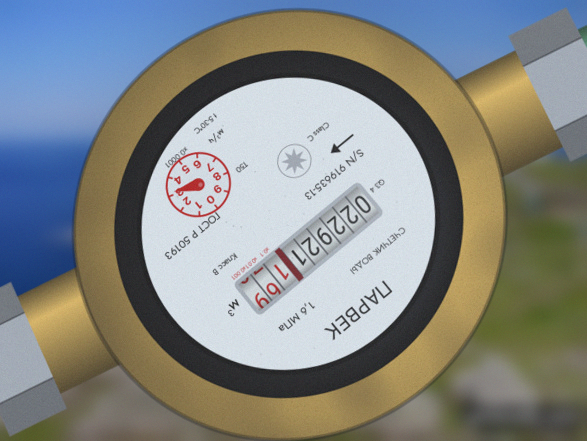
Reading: 22921.1693 m³
